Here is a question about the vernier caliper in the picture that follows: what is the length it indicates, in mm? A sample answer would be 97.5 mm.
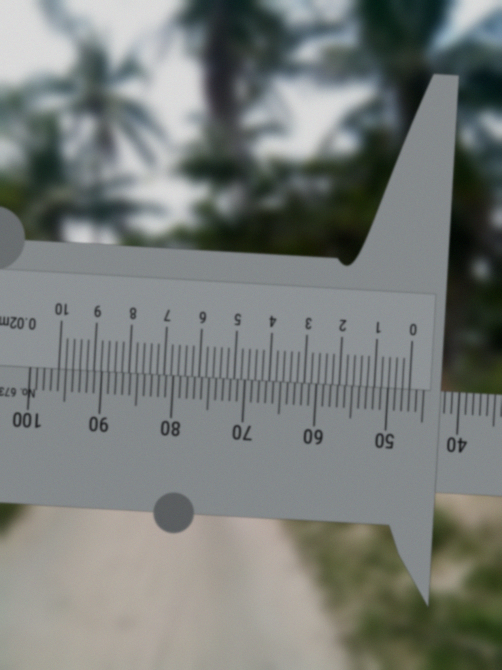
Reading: 47.0 mm
